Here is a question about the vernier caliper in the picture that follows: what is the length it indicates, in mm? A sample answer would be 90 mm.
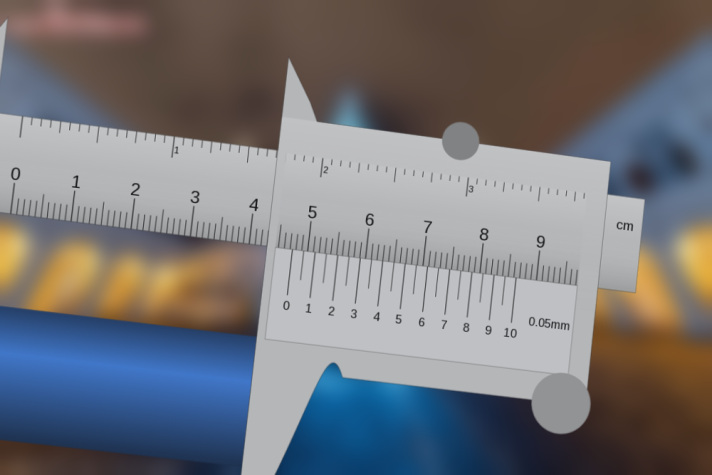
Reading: 47.4 mm
